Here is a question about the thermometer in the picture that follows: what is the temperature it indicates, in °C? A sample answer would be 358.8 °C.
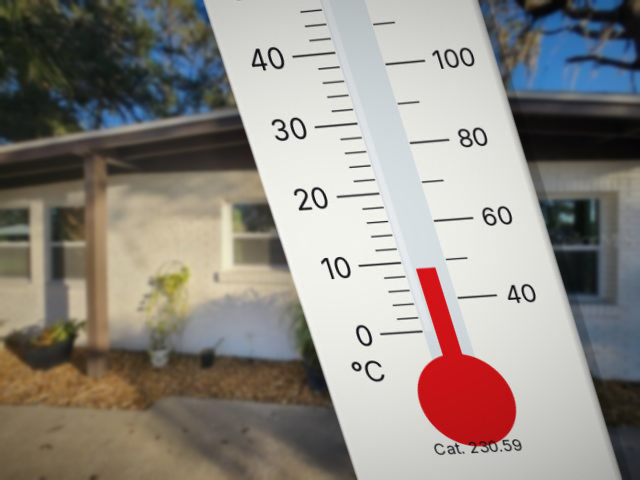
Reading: 9 °C
